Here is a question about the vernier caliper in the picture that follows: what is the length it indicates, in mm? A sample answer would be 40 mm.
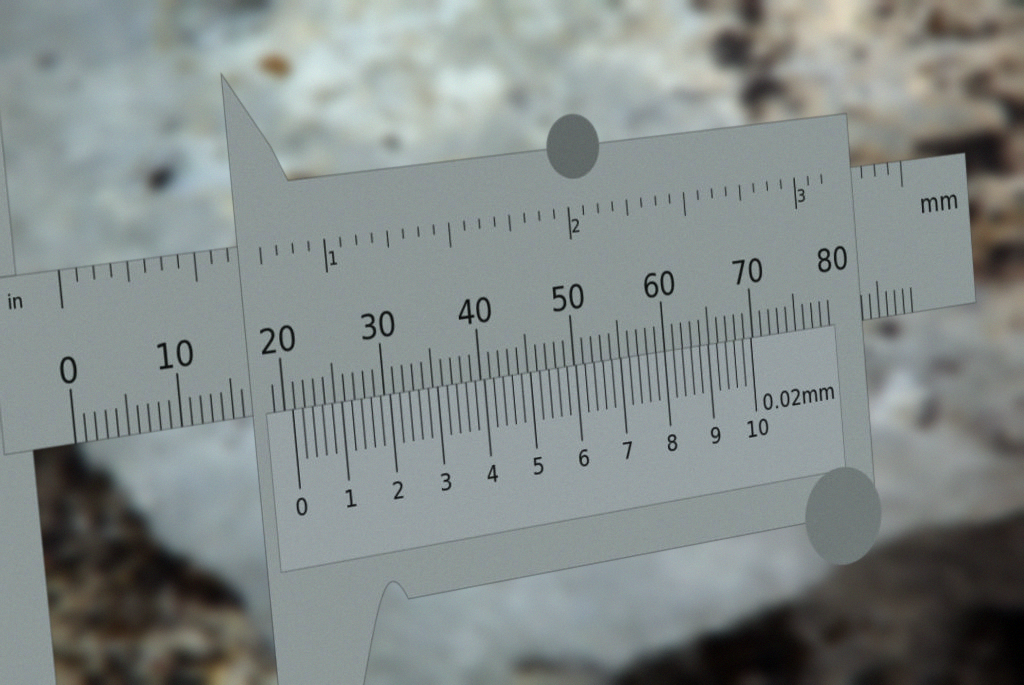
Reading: 20.8 mm
